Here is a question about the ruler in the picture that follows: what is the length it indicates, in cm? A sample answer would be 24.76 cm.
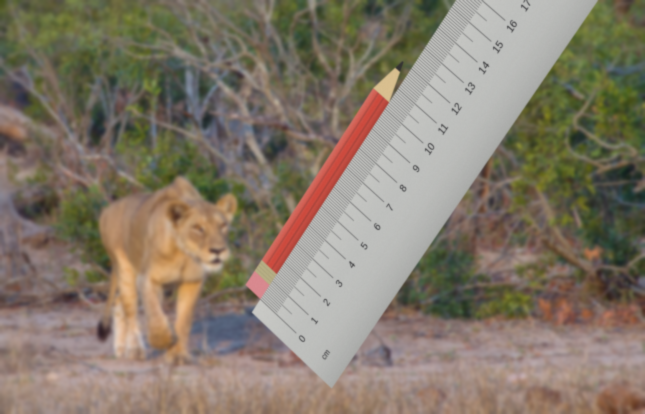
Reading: 12 cm
